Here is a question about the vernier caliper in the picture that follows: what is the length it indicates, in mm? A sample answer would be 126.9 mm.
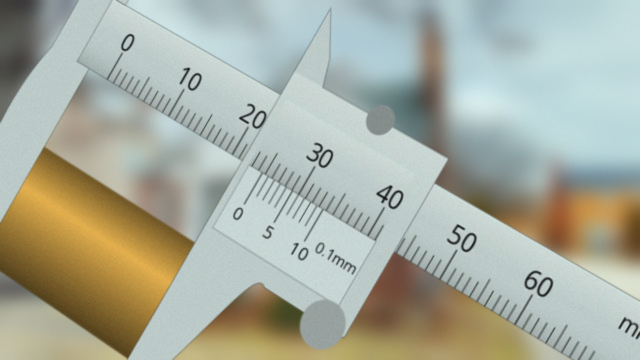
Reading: 24.6 mm
